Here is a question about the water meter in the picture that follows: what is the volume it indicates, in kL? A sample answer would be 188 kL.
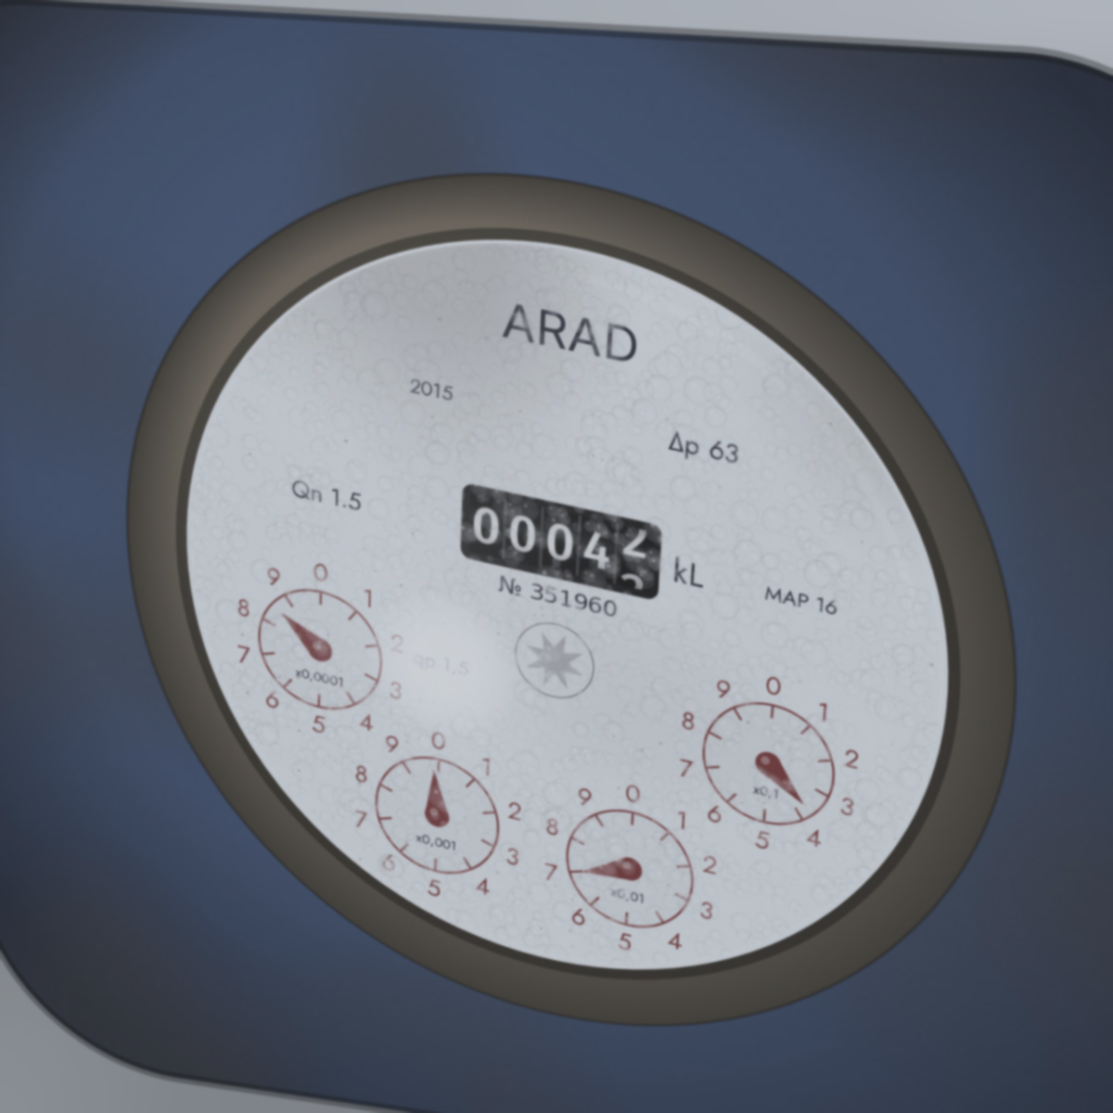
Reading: 42.3698 kL
